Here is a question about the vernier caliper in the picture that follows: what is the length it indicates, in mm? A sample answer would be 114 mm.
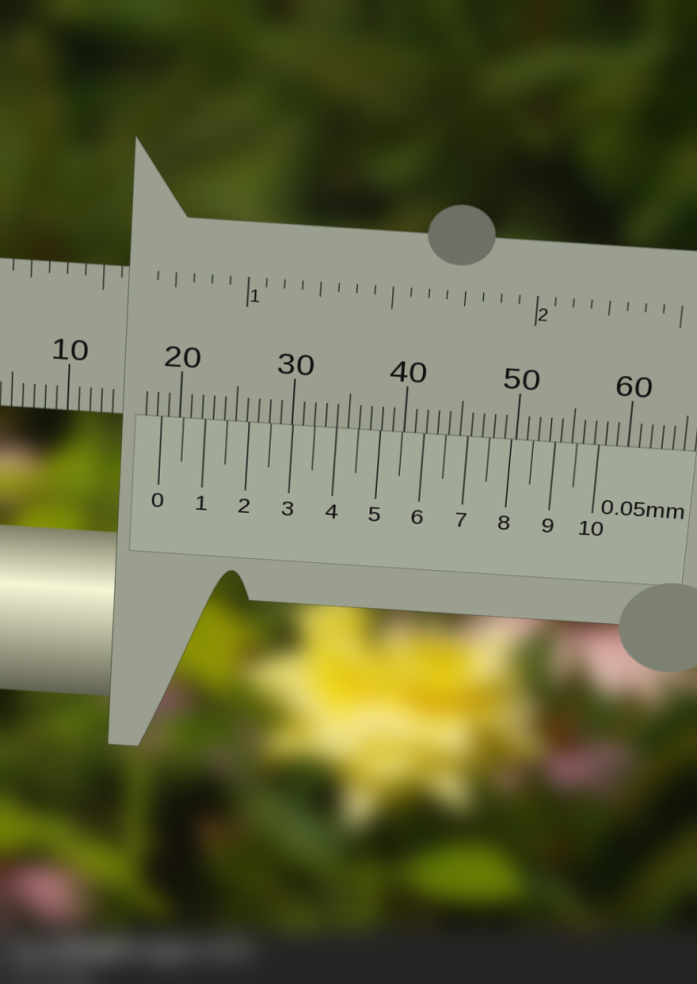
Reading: 18.4 mm
